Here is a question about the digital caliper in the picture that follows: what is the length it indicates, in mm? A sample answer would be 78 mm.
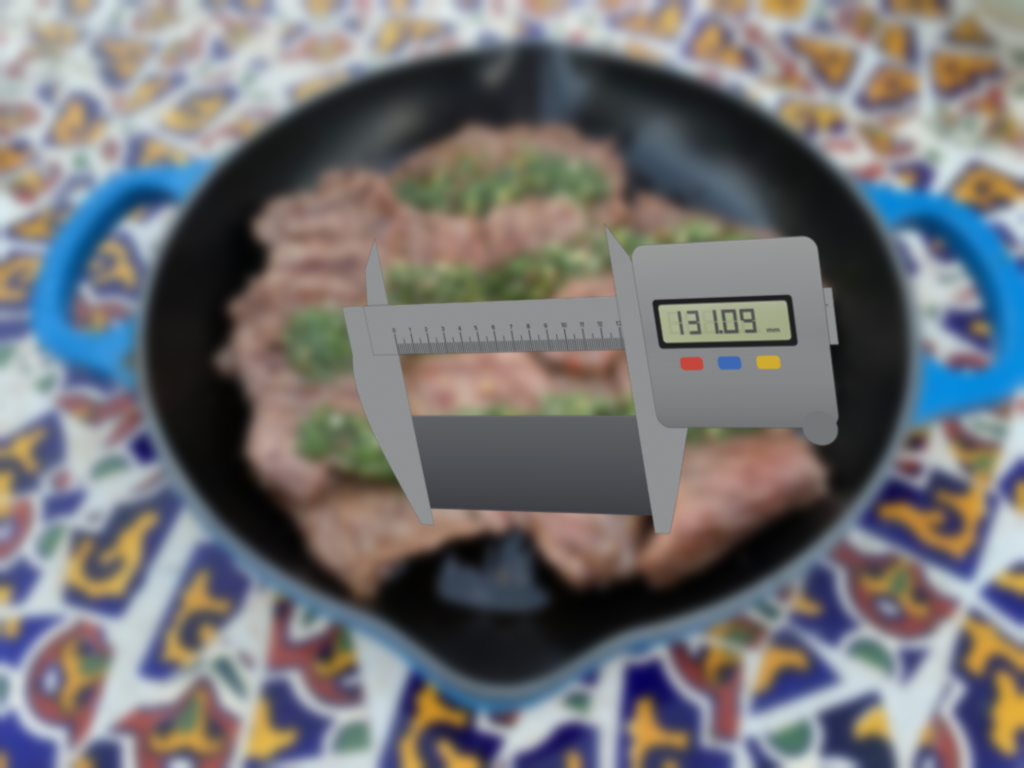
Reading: 131.09 mm
